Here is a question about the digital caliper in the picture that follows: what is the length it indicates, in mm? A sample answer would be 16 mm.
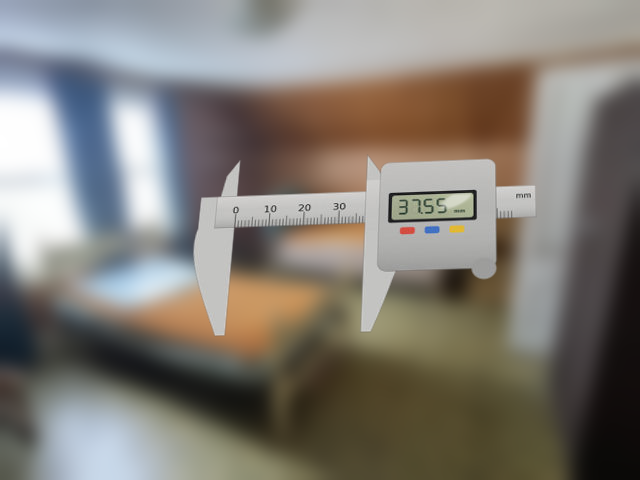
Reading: 37.55 mm
